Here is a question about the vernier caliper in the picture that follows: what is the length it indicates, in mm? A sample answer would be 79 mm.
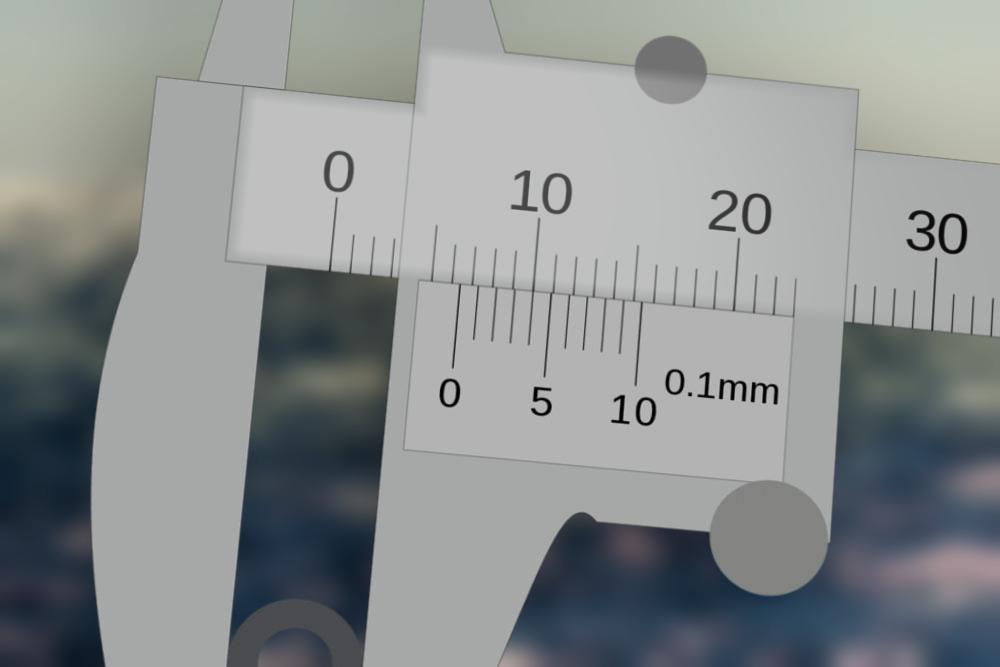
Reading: 6.4 mm
